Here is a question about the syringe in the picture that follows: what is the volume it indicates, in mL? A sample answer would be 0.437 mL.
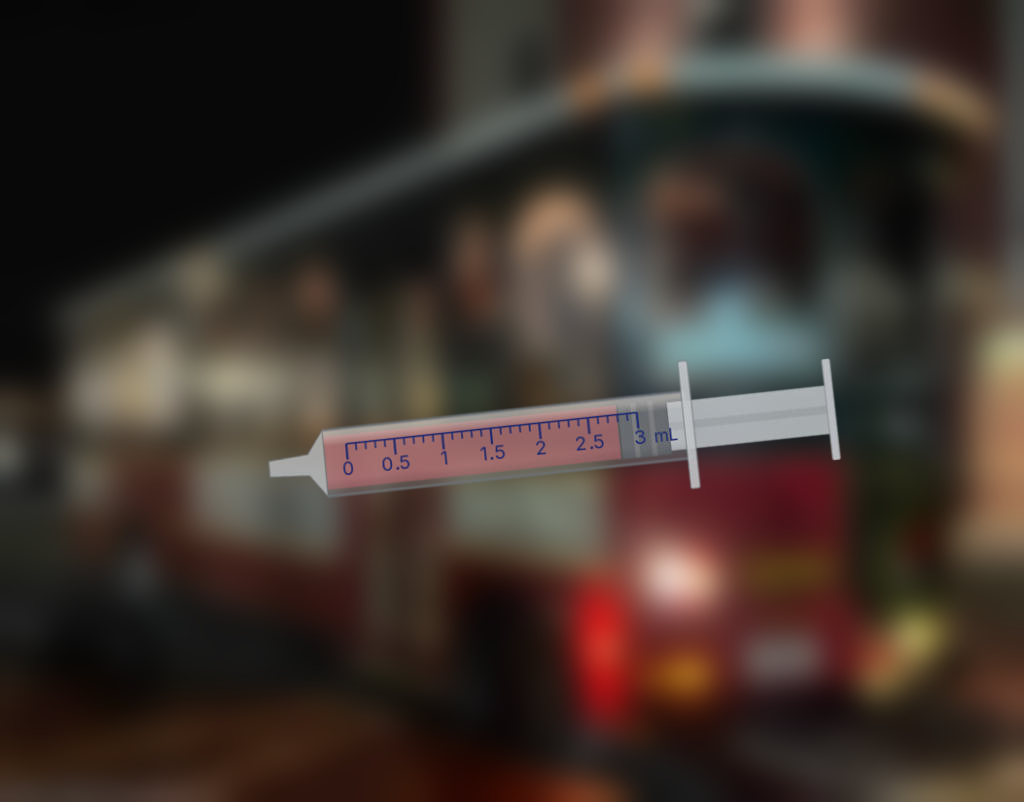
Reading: 2.8 mL
